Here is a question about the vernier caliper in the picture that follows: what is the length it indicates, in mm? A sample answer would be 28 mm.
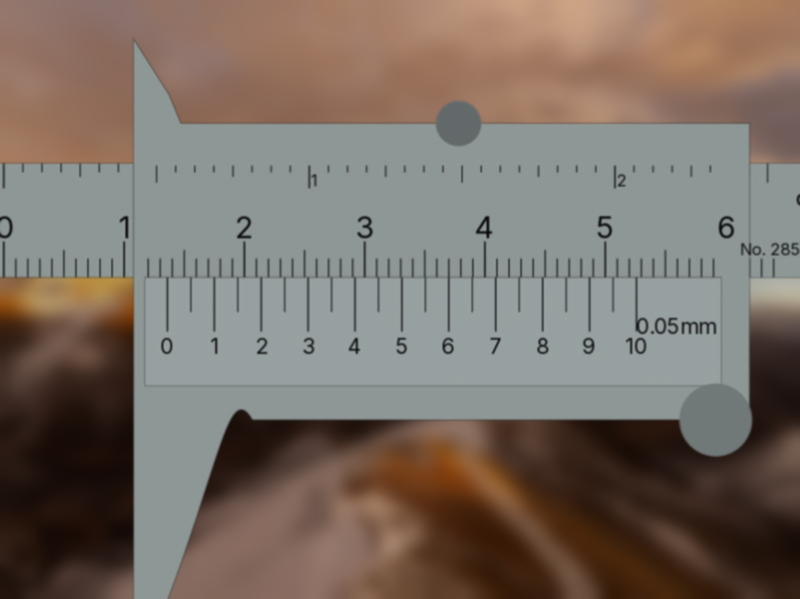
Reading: 13.6 mm
